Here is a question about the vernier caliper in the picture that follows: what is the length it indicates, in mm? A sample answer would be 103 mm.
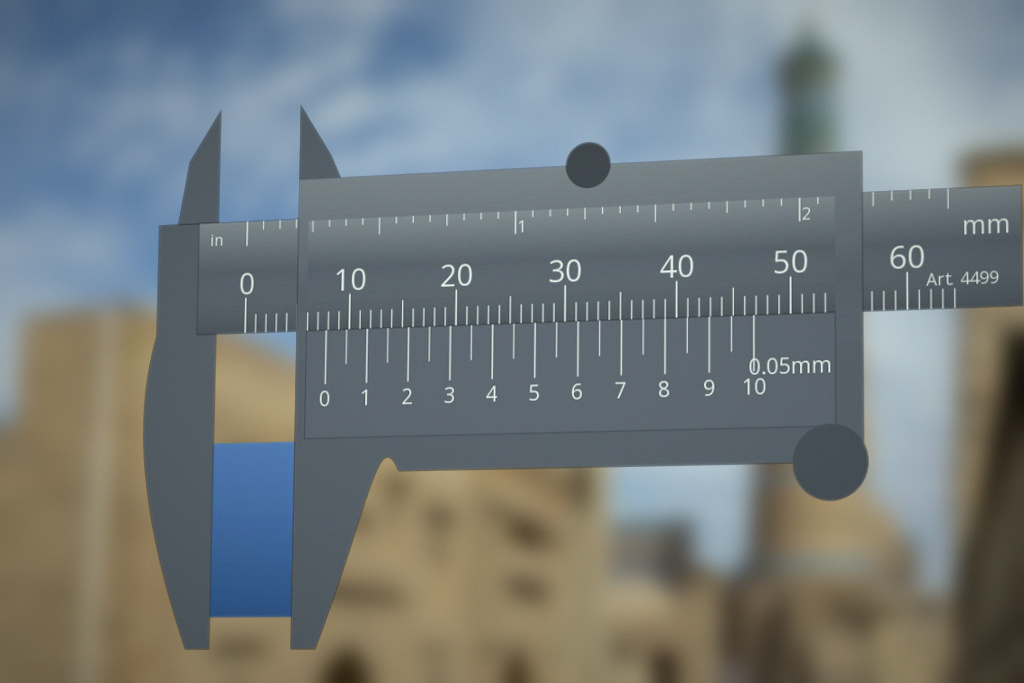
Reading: 7.8 mm
